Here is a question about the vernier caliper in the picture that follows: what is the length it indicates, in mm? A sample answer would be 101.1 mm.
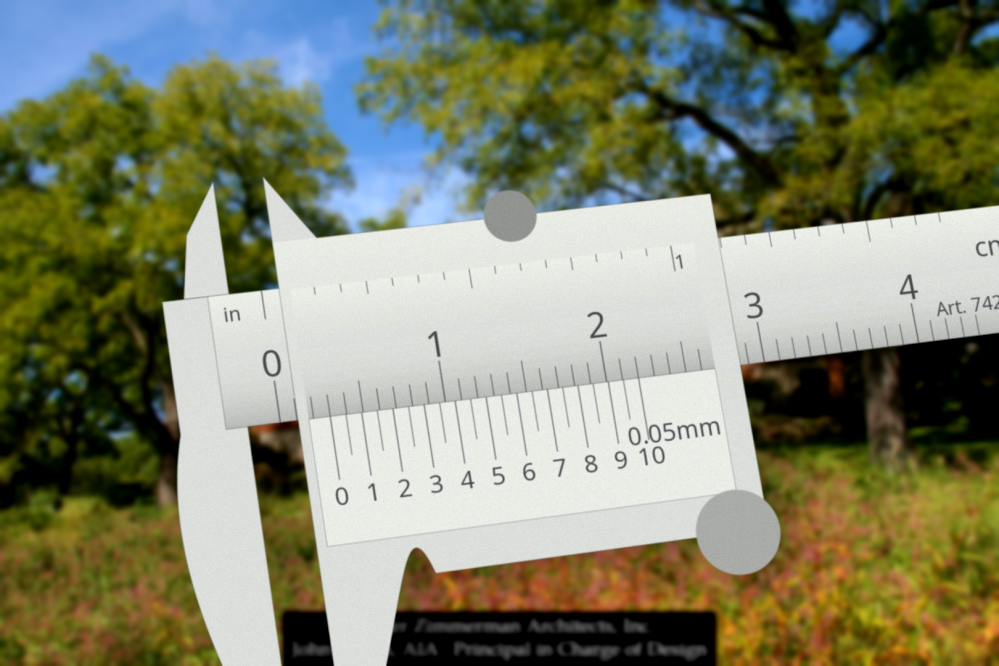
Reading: 3.0 mm
